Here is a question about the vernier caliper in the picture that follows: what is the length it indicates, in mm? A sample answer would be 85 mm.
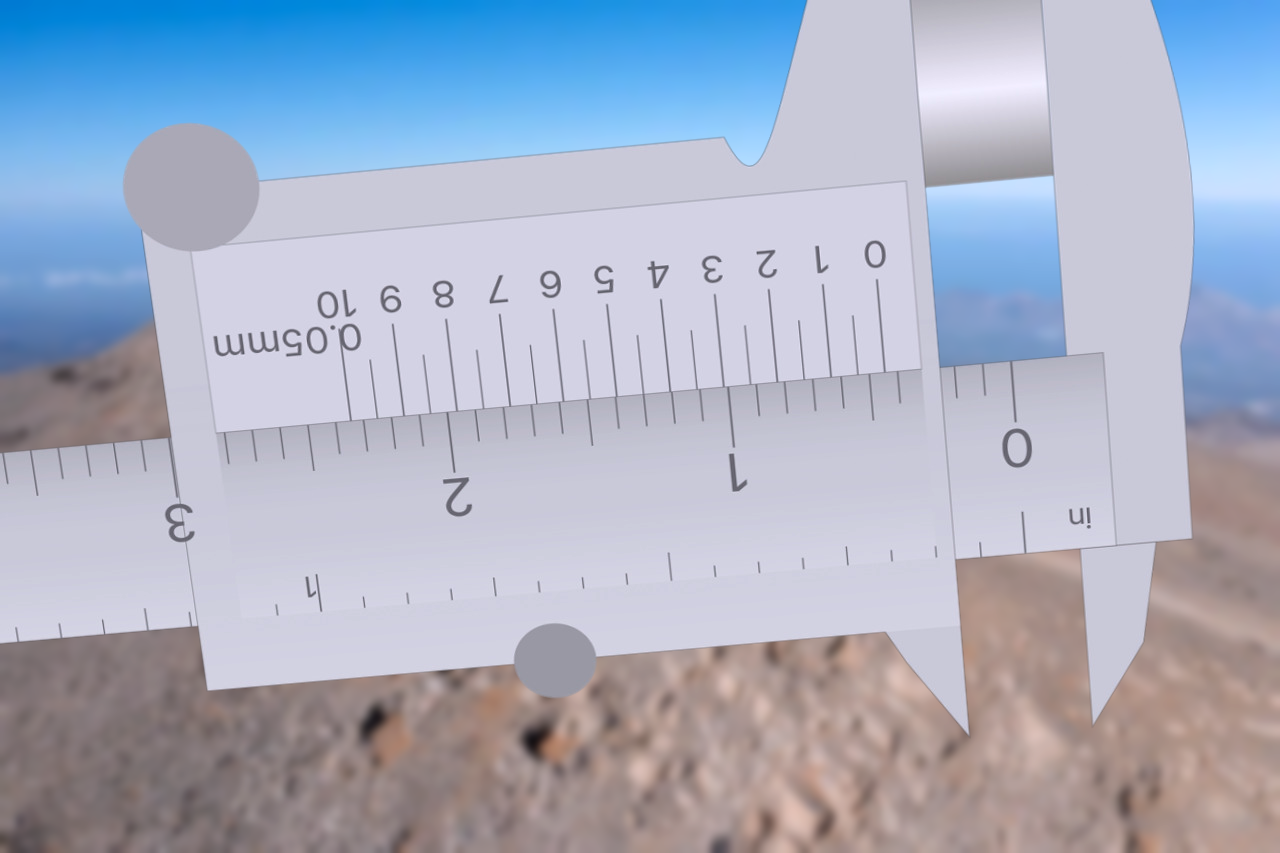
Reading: 4.45 mm
